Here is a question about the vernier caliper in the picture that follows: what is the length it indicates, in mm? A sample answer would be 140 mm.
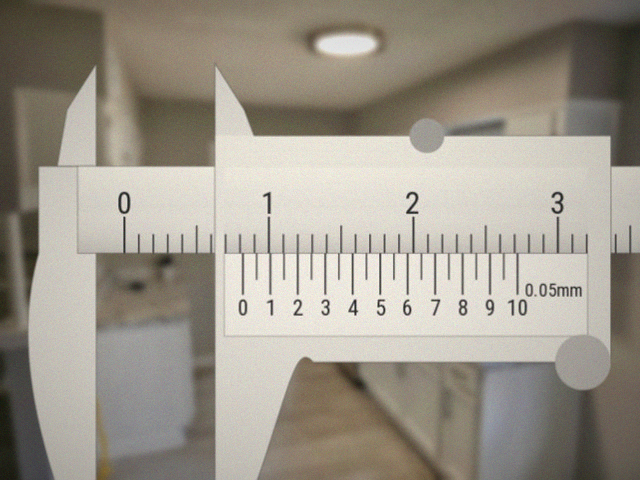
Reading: 8.2 mm
